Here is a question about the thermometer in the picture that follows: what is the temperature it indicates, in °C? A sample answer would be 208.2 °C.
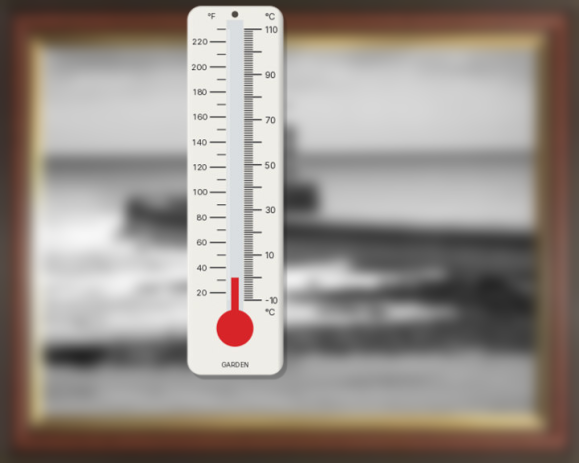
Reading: 0 °C
